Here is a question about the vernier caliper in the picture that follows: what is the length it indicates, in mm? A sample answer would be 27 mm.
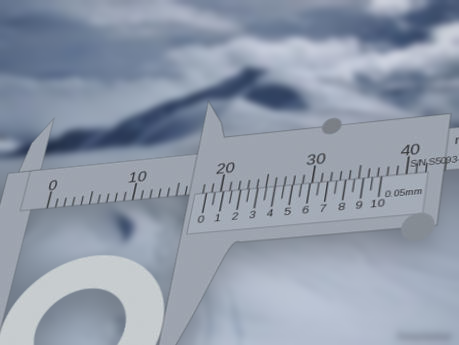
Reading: 18.4 mm
